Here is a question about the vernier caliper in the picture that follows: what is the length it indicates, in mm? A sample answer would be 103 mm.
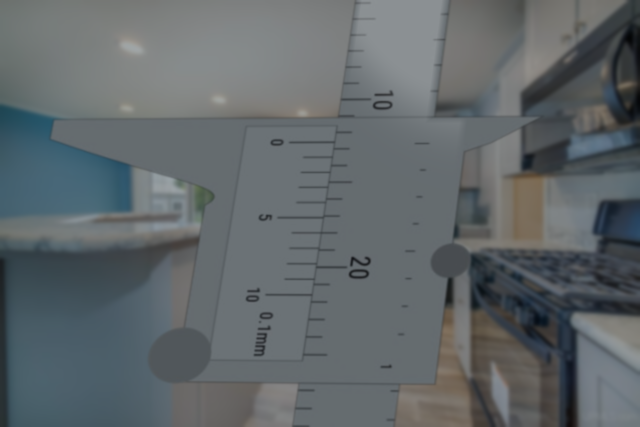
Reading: 12.6 mm
